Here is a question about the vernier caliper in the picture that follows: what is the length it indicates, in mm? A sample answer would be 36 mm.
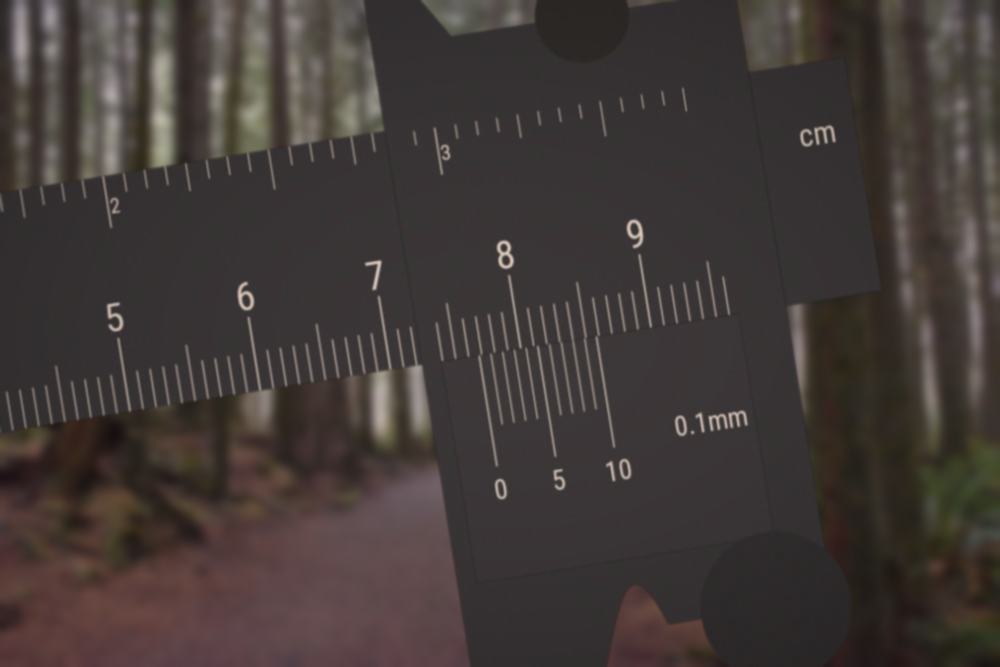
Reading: 76.8 mm
